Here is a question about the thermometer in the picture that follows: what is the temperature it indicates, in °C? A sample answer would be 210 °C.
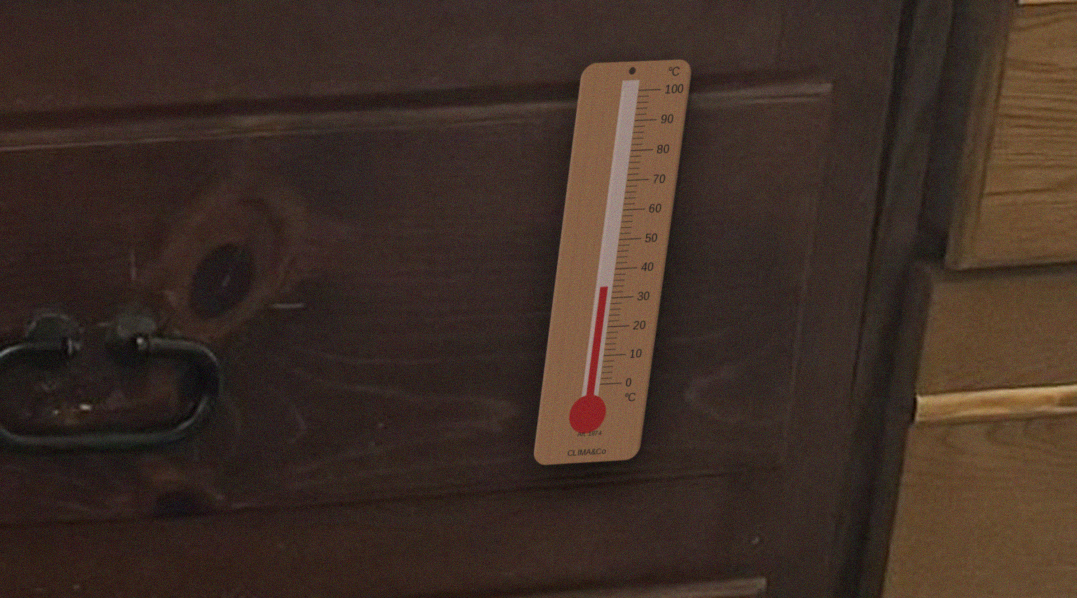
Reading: 34 °C
